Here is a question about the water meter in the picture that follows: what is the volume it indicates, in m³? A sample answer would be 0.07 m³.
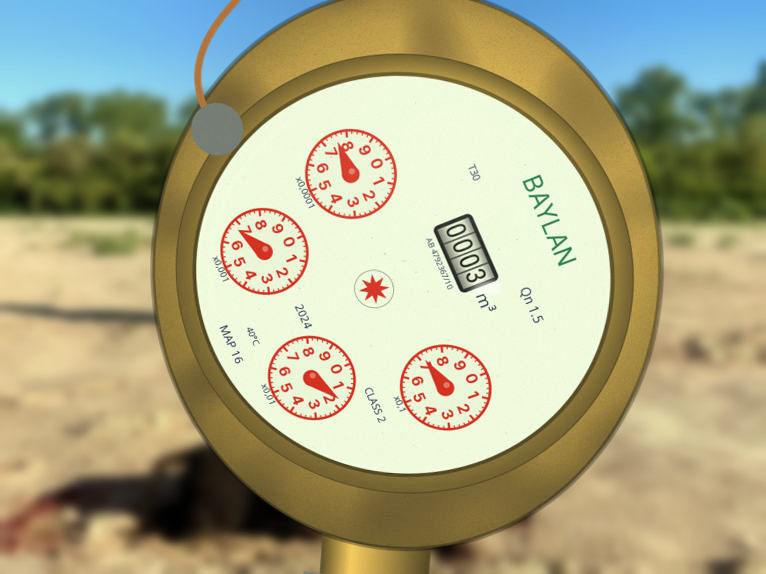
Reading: 3.7167 m³
